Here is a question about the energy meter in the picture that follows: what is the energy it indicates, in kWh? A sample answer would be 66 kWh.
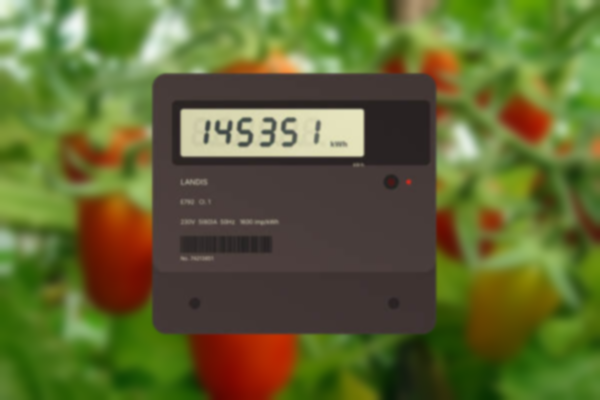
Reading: 145351 kWh
